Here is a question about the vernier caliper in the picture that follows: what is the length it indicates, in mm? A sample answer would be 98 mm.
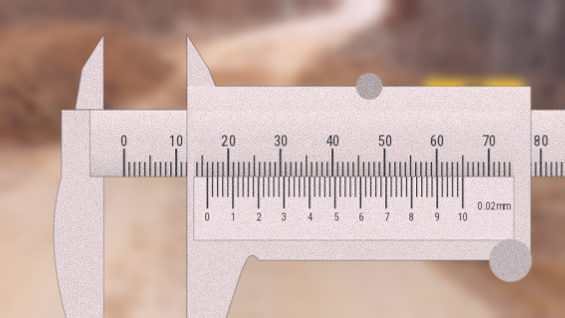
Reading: 16.0 mm
